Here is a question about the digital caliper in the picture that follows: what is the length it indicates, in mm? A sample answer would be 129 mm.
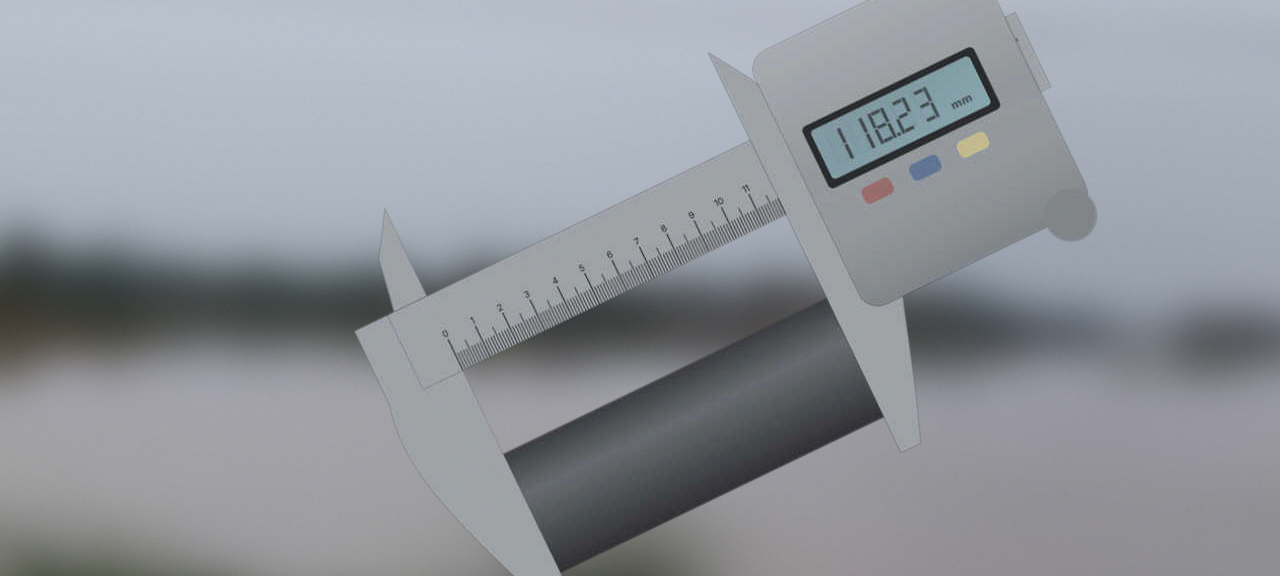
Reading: 118.23 mm
